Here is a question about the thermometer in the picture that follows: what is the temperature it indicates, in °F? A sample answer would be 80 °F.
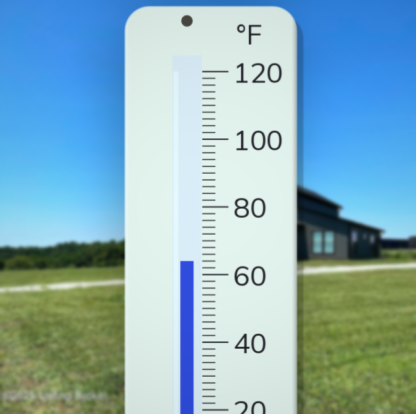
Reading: 64 °F
